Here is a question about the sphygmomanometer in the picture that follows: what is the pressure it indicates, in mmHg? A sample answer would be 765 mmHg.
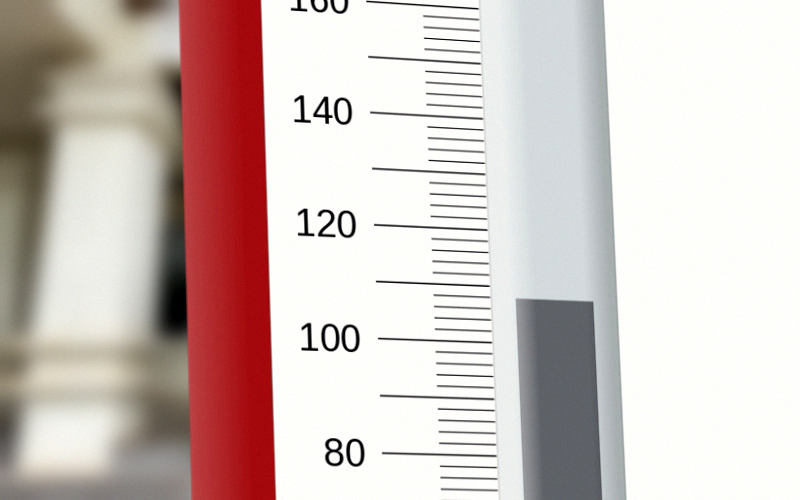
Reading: 108 mmHg
